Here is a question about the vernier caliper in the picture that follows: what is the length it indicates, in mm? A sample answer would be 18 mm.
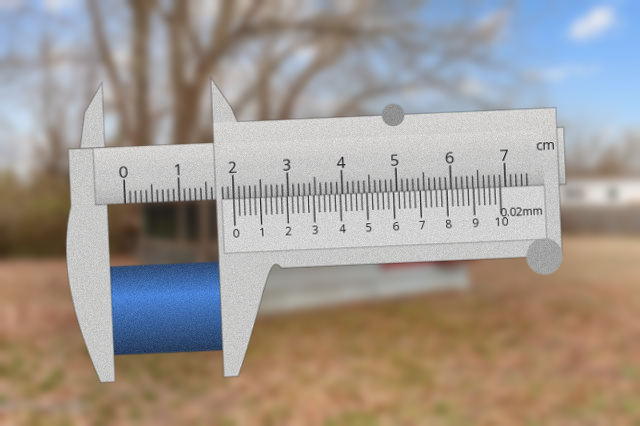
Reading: 20.0 mm
